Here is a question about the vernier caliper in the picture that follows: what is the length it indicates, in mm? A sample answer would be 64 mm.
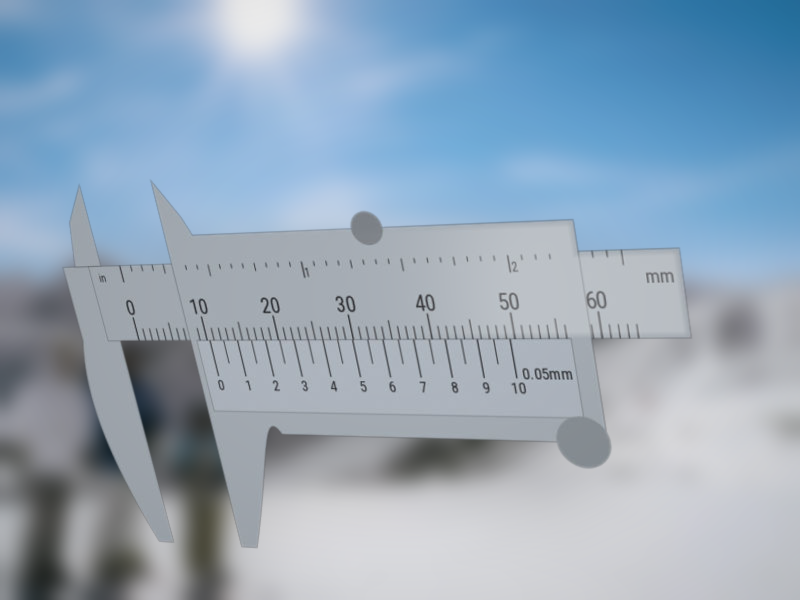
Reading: 10.4 mm
